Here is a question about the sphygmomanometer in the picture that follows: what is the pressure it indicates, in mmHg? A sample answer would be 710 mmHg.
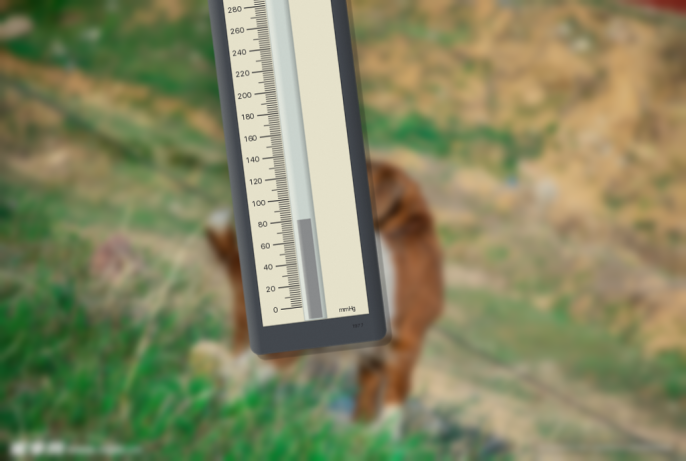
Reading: 80 mmHg
